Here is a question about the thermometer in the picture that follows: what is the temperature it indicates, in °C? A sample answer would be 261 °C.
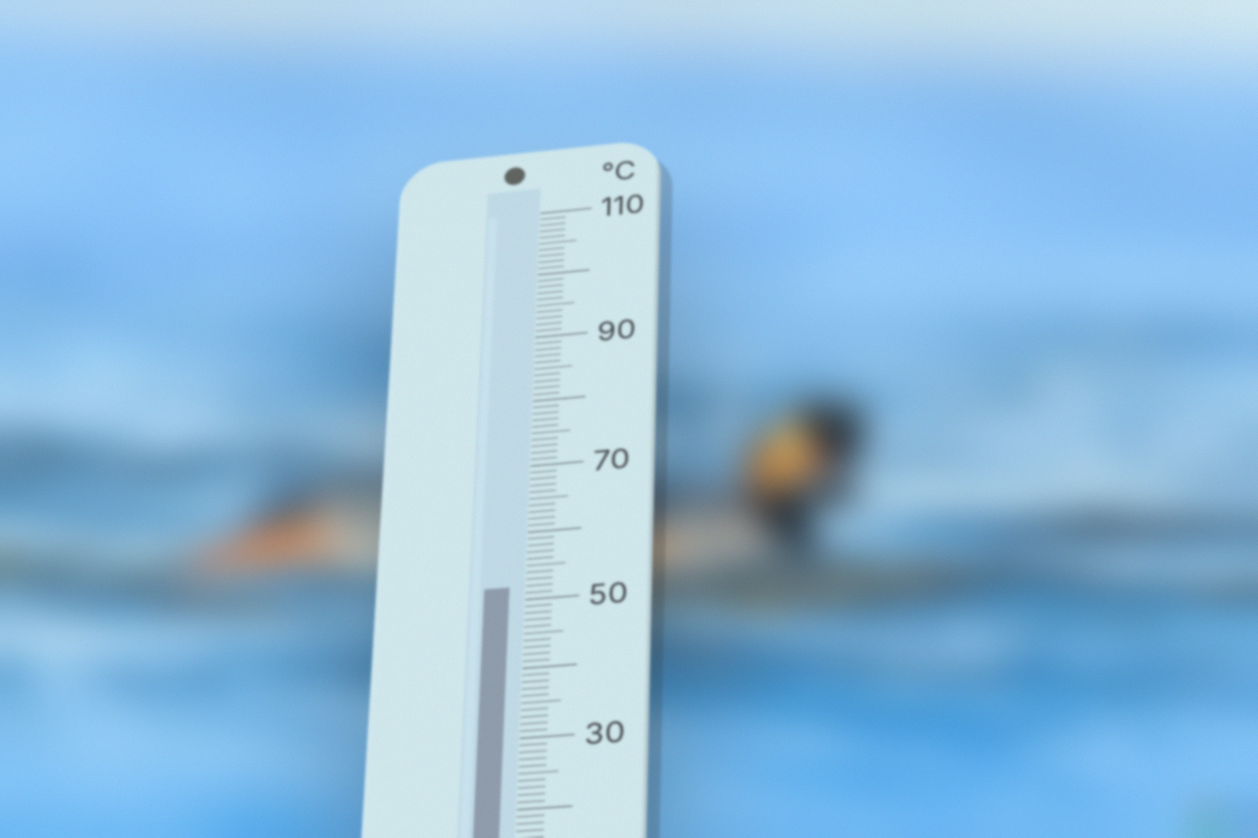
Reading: 52 °C
